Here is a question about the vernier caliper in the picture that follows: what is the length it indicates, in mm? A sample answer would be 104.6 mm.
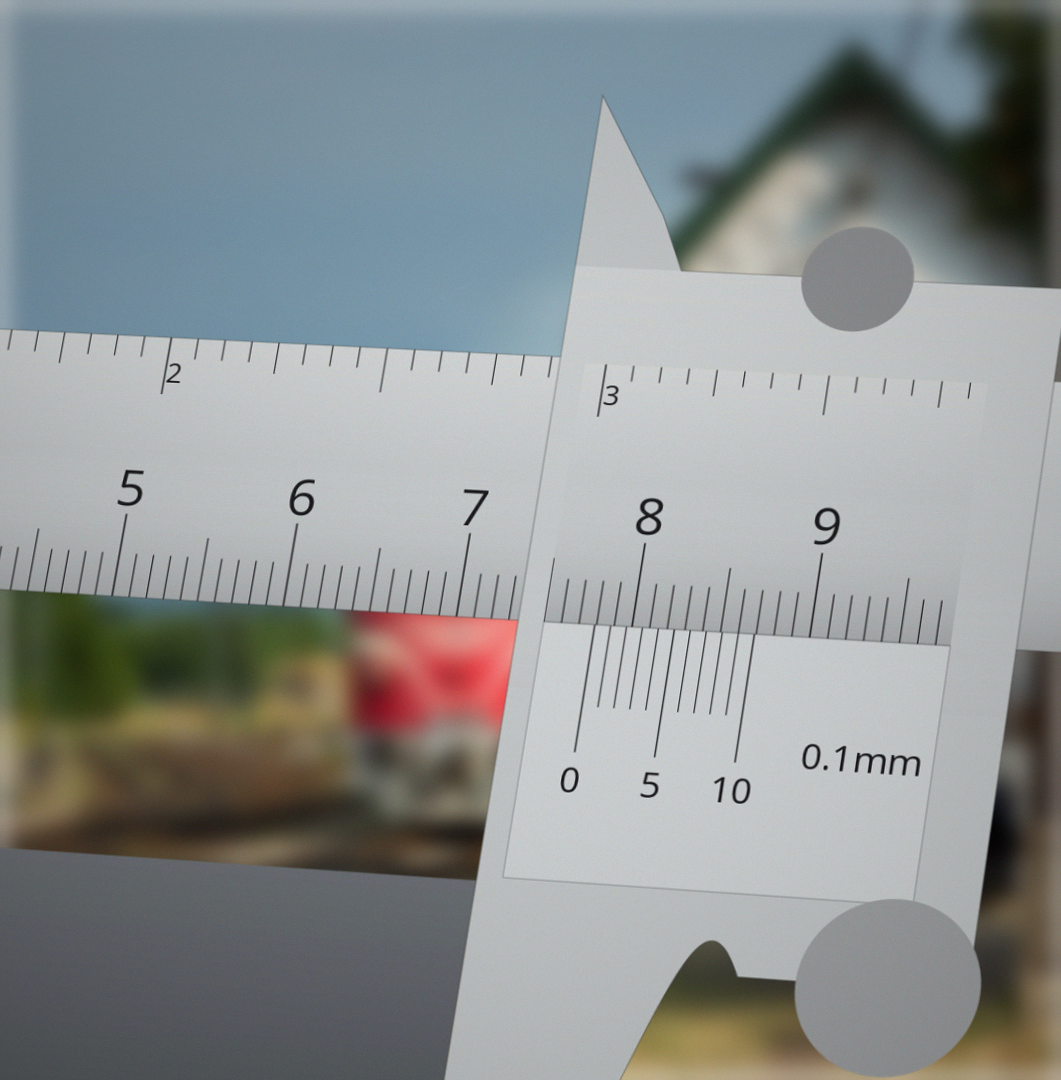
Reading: 77.9 mm
